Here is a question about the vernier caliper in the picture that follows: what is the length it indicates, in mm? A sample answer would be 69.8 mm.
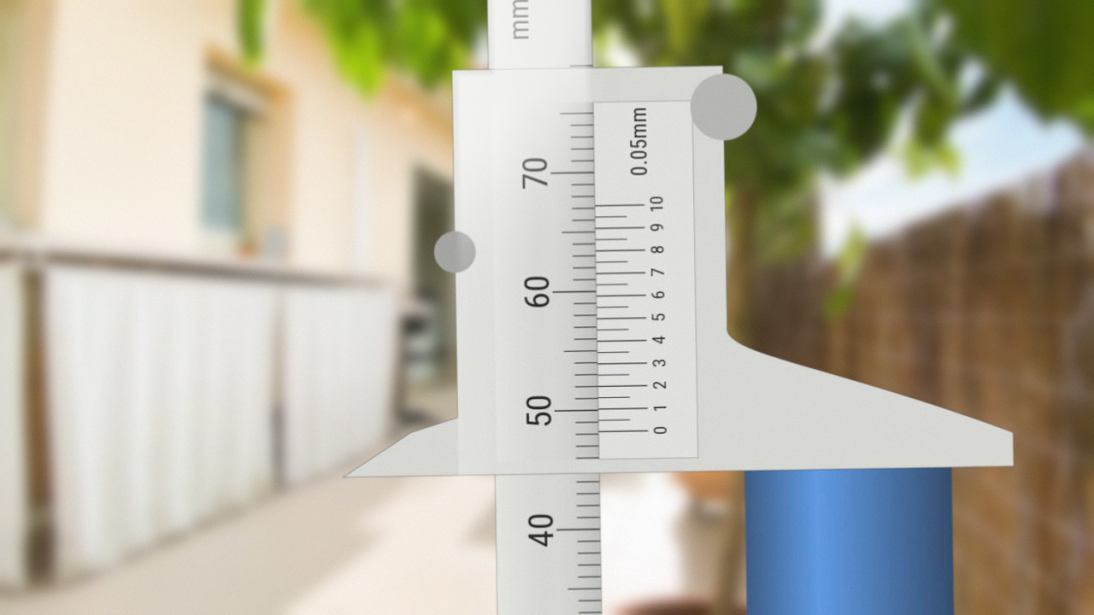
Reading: 48.2 mm
